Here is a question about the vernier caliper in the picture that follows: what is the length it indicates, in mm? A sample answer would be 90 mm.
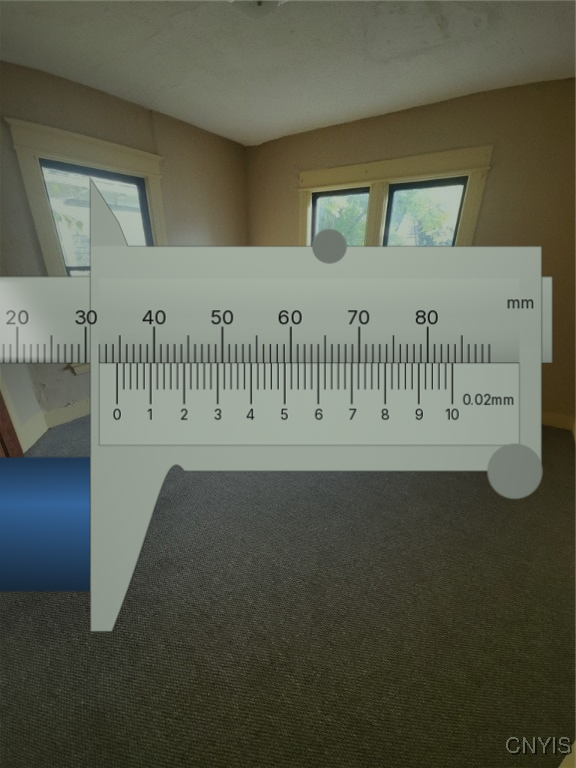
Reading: 34.6 mm
